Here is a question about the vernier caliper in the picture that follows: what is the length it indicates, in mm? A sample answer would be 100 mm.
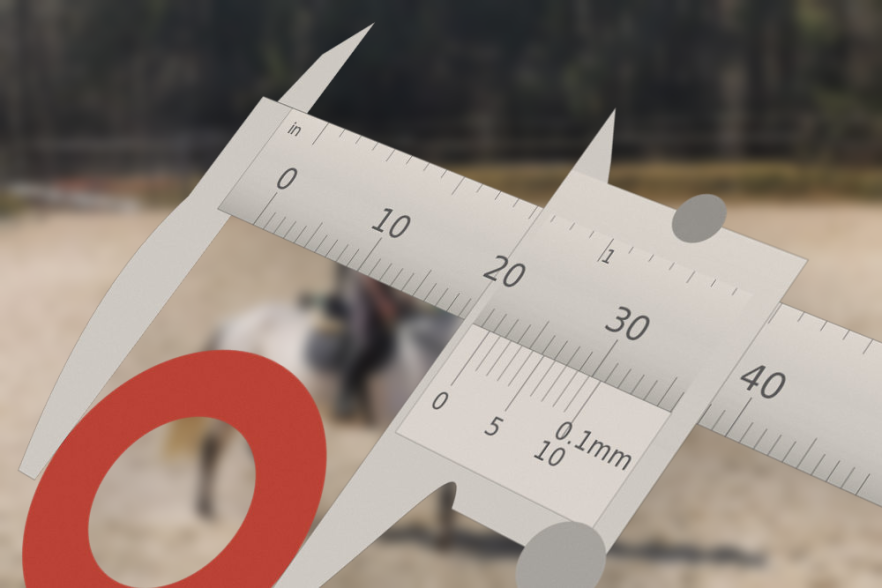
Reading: 21.7 mm
